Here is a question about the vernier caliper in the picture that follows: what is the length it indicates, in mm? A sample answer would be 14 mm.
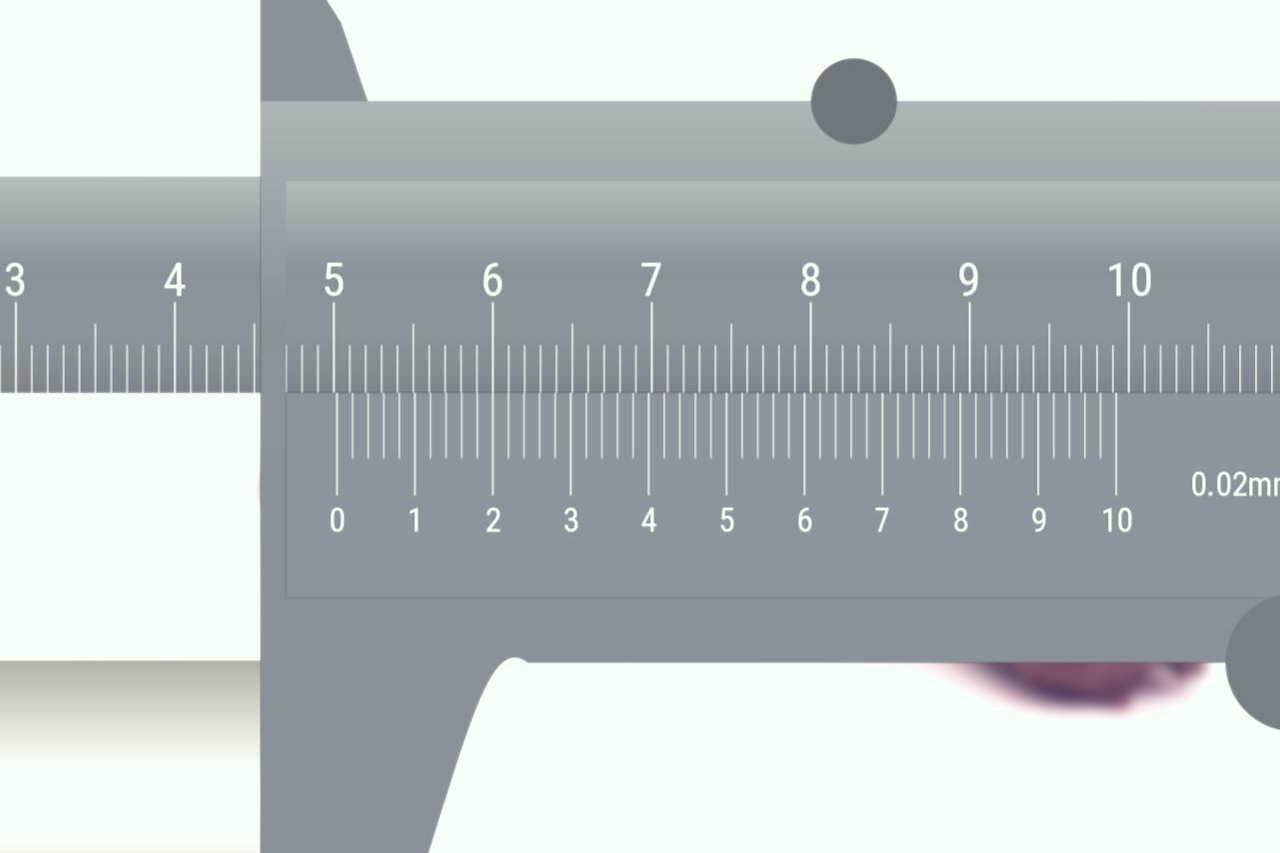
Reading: 50.2 mm
